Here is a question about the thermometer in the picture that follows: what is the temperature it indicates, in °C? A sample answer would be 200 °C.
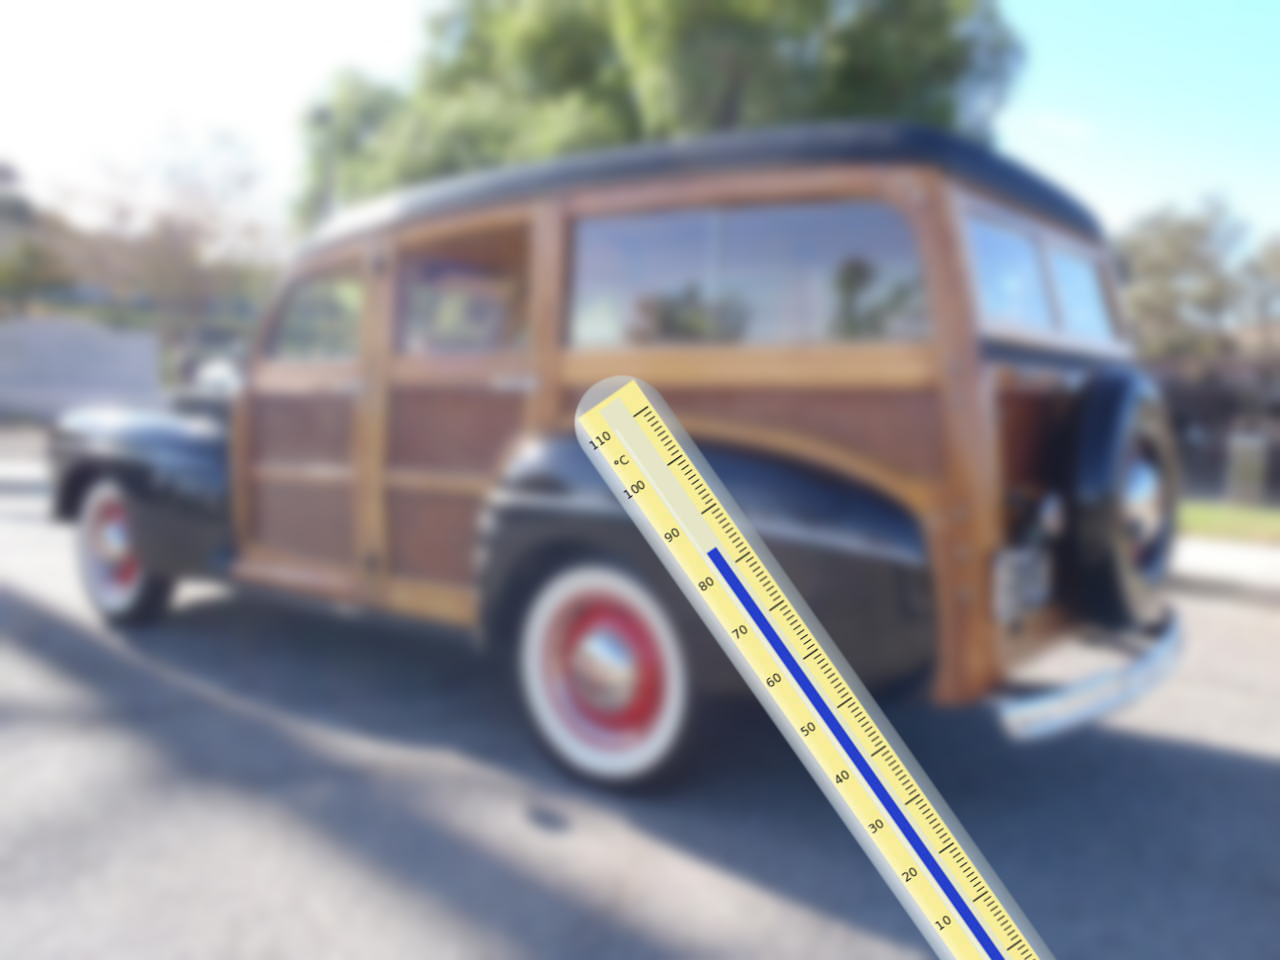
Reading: 84 °C
